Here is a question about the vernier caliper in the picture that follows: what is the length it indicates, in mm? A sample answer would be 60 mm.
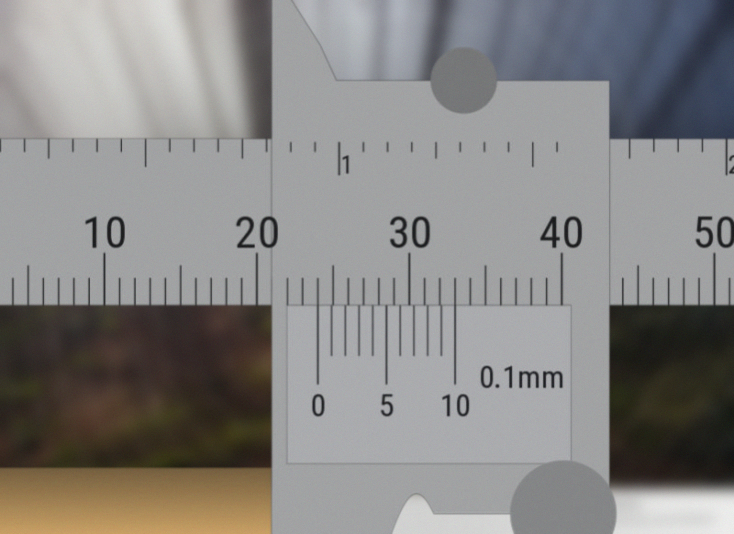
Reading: 24.0 mm
